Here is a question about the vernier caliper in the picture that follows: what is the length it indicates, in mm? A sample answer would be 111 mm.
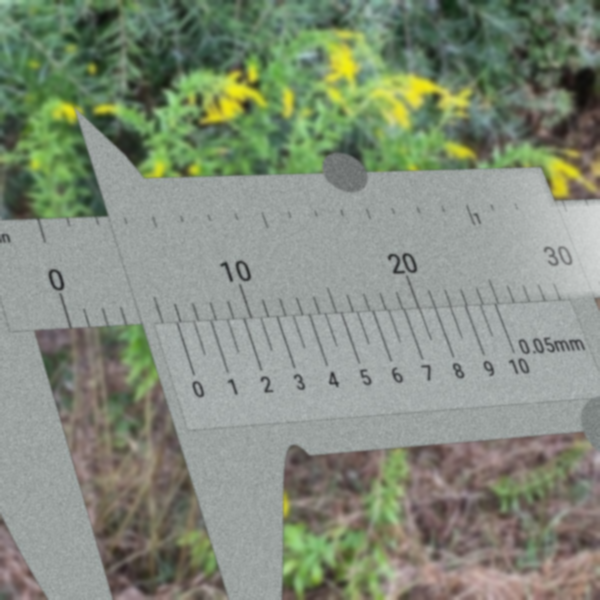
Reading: 5.8 mm
